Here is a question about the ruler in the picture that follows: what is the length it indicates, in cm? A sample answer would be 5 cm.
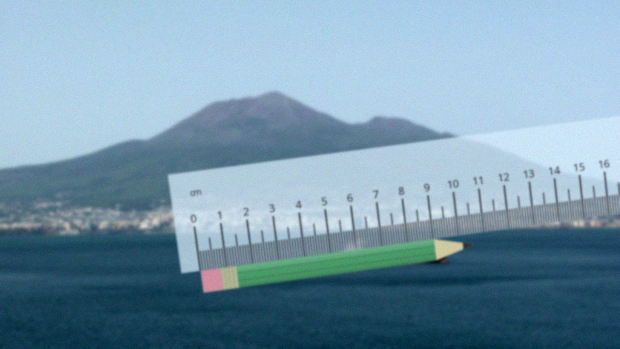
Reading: 10.5 cm
